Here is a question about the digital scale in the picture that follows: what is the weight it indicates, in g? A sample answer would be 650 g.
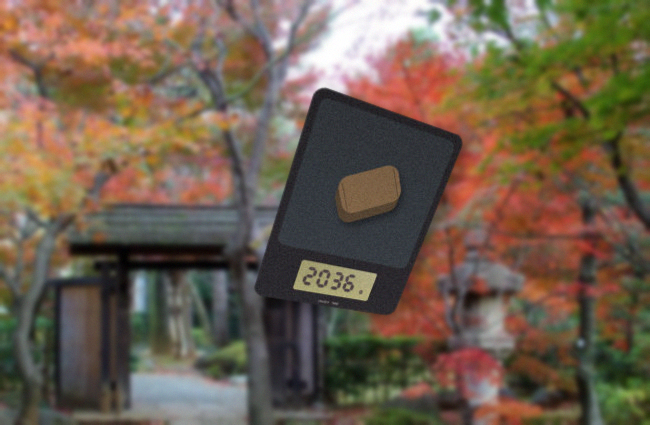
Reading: 2036 g
